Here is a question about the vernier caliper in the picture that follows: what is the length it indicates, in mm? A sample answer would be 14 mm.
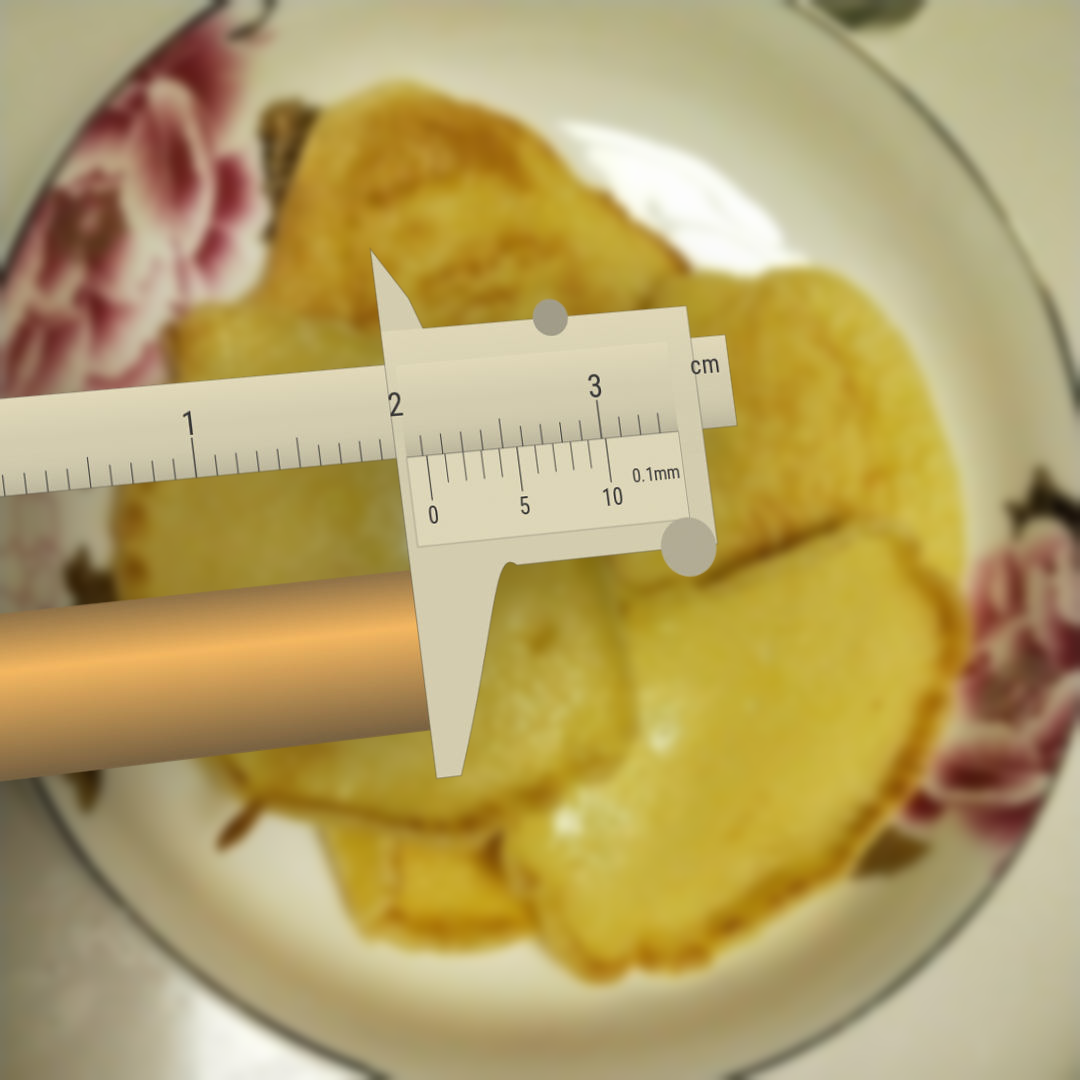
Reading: 21.2 mm
